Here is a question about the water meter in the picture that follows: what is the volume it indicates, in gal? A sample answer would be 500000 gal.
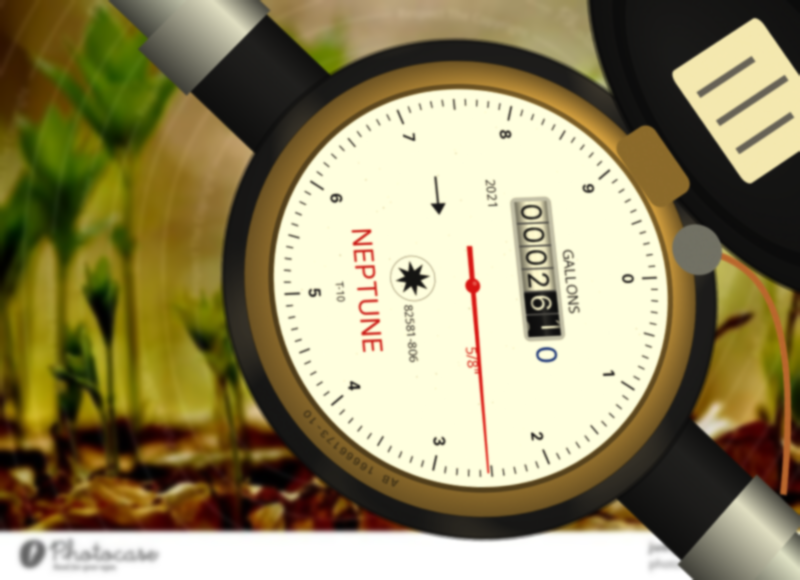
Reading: 2612.5 gal
